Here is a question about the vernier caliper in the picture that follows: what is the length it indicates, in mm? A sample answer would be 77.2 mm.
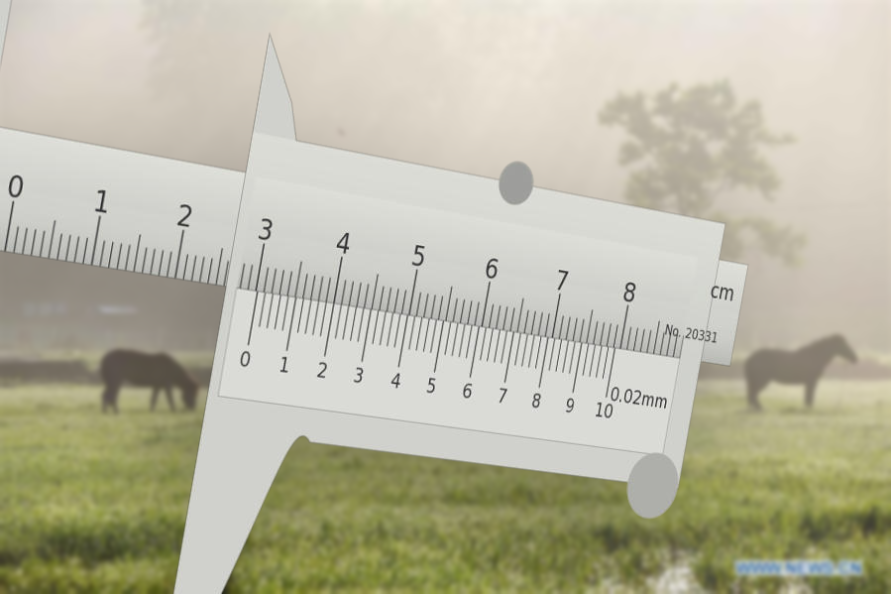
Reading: 30.2 mm
